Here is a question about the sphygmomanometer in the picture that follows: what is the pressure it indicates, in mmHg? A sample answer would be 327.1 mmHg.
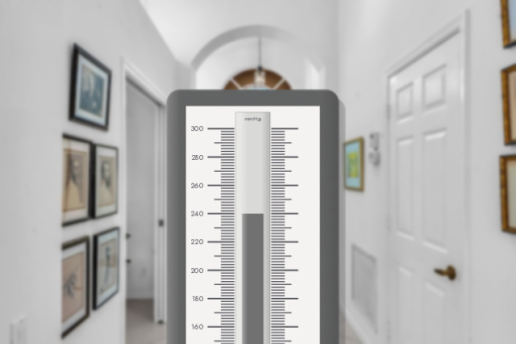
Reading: 240 mmHg
